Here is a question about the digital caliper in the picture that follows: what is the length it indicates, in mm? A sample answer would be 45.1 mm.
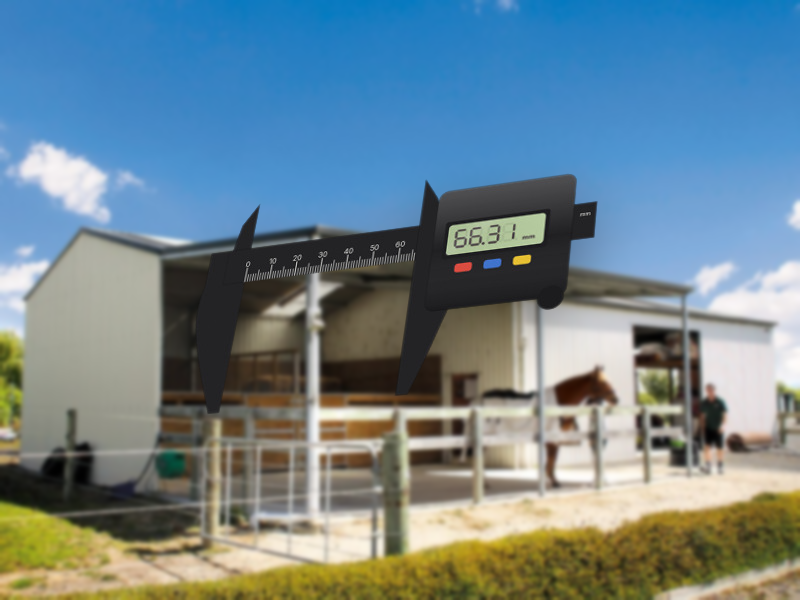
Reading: 66.31 mm
